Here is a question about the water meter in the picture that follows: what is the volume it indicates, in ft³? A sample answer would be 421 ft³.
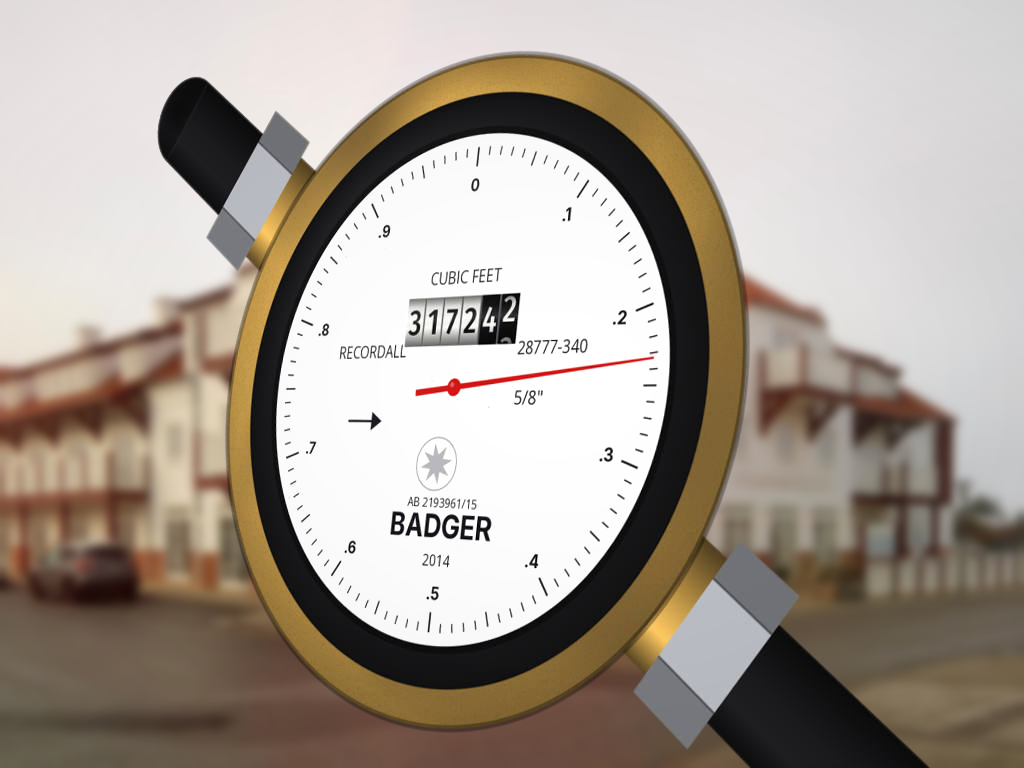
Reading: 317242.23 ft³
